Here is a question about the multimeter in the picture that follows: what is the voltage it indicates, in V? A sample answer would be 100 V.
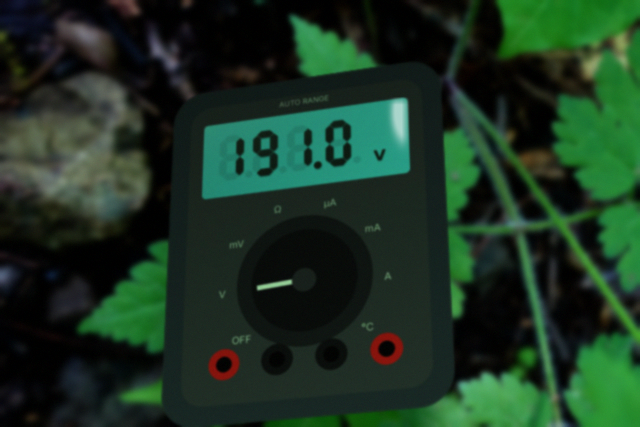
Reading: 191.0 V
